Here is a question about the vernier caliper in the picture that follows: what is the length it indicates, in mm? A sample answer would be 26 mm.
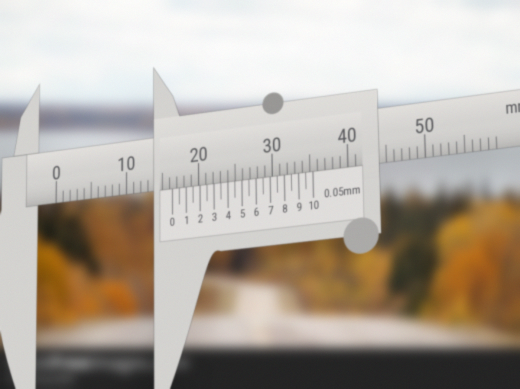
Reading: 16.4 mm
